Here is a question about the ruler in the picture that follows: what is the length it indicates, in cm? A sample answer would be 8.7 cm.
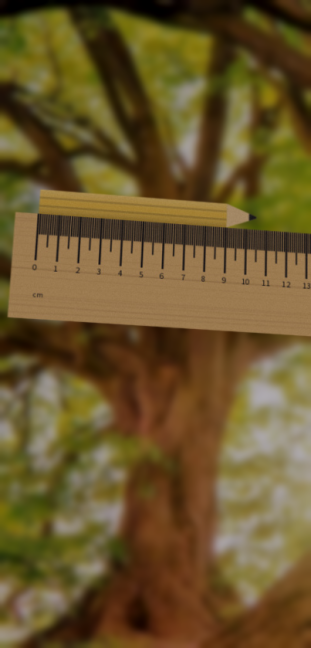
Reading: 10.5 cm
